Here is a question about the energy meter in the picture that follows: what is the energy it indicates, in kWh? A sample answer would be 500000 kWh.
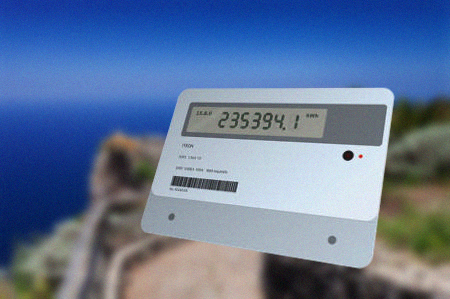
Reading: 235394.1 kWh
